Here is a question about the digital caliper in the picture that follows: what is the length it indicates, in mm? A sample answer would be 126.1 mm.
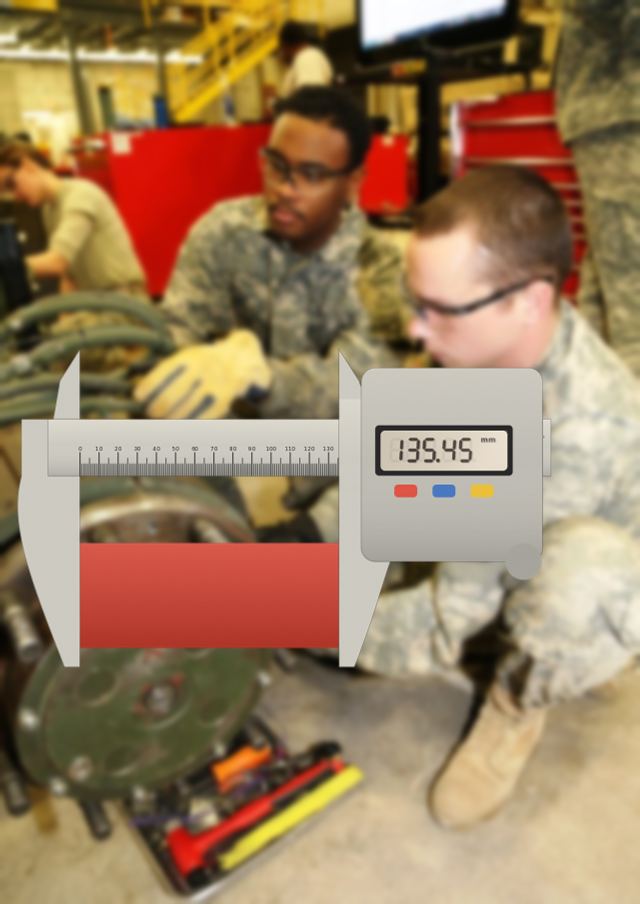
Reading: 135.45 mm
